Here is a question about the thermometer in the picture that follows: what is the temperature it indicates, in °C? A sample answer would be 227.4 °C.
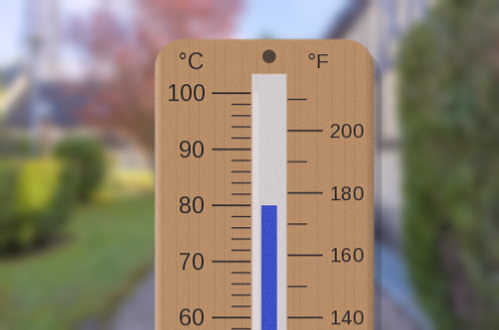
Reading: 80 °C
